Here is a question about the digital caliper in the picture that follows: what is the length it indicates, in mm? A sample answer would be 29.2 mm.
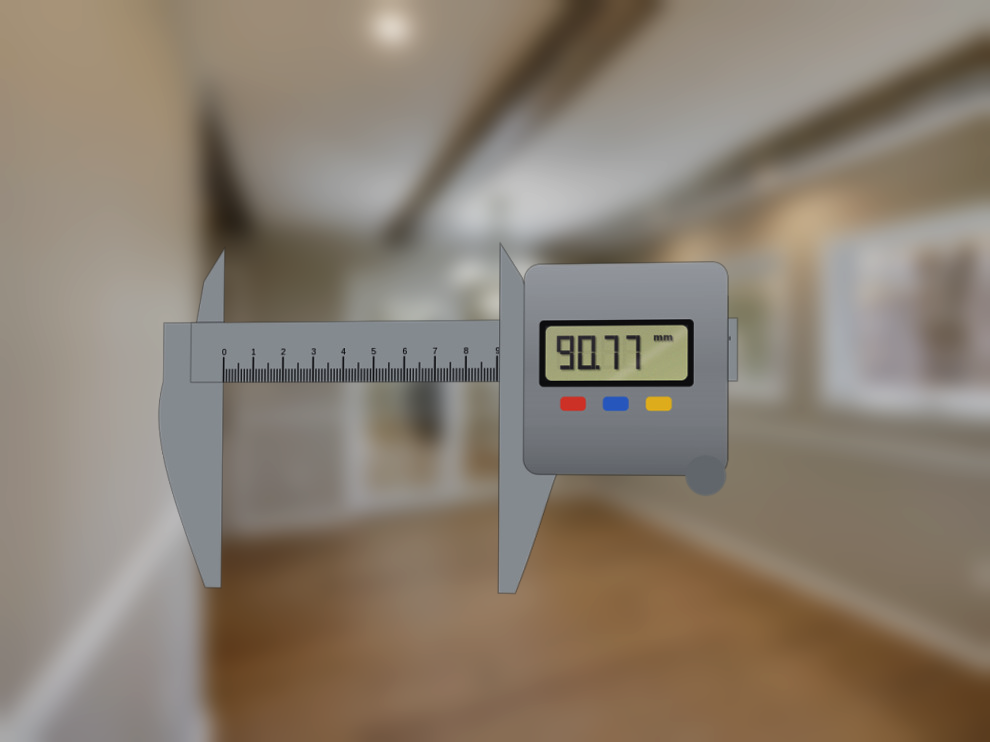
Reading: 90.77 mm
